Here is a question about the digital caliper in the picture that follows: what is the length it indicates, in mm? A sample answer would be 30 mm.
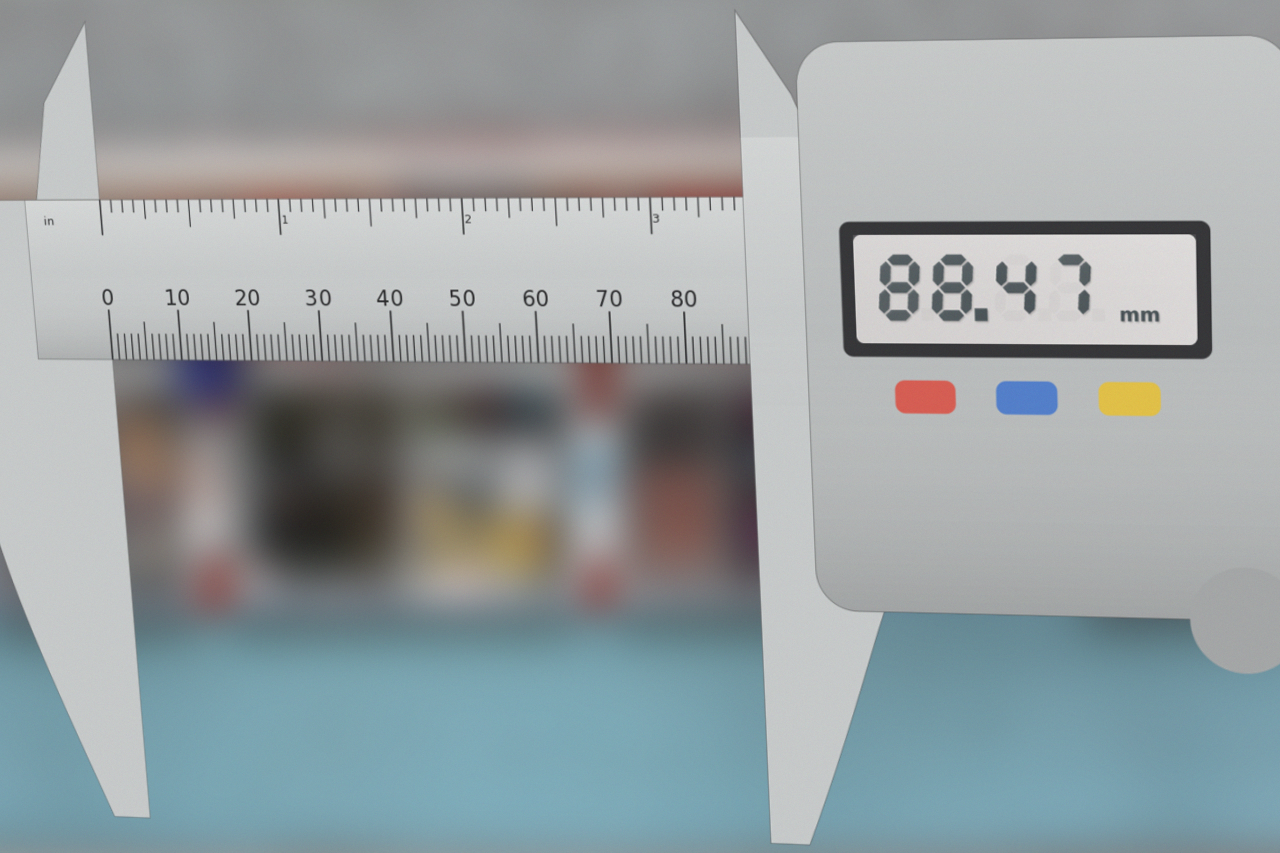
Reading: 88.47 mm
